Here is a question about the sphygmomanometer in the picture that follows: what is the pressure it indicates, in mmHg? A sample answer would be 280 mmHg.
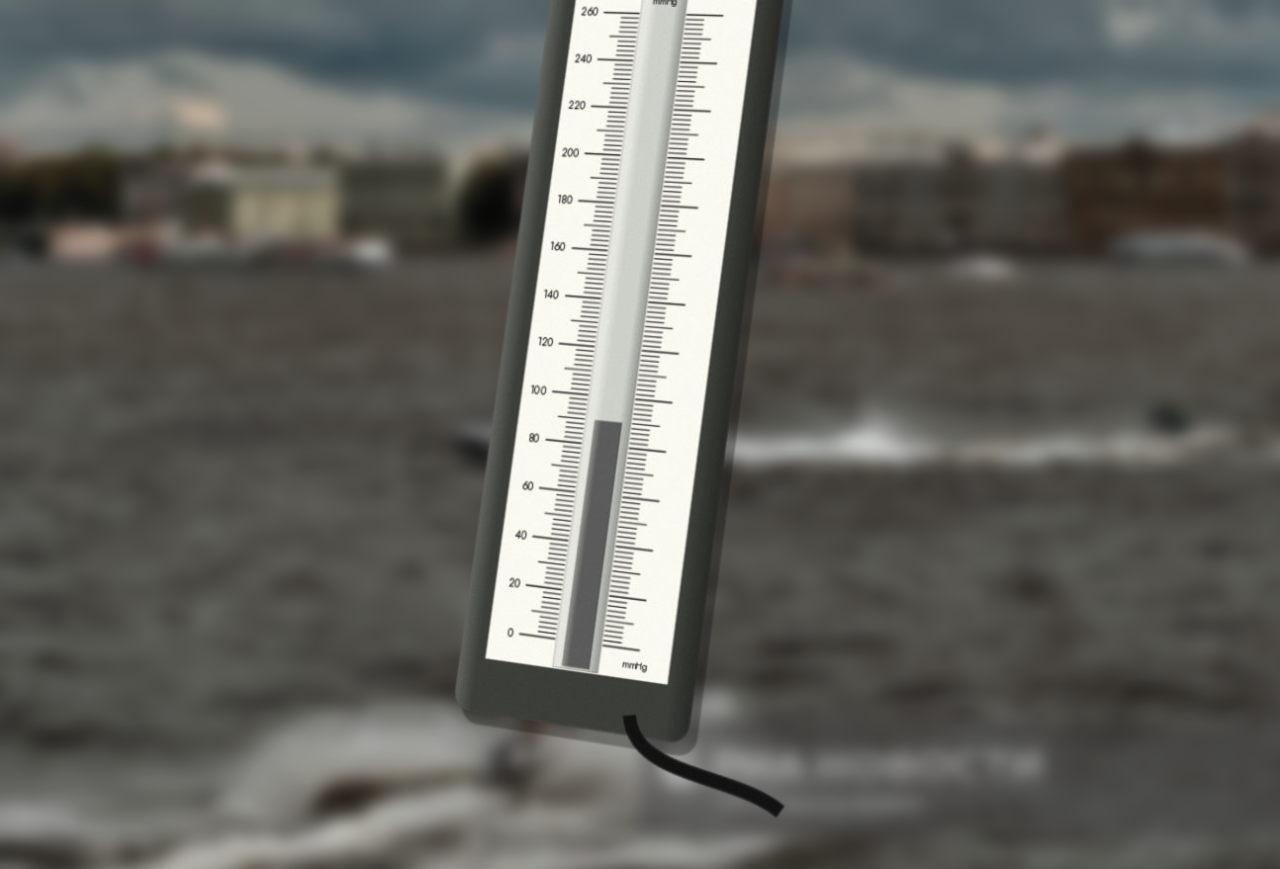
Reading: 90 mmHg
